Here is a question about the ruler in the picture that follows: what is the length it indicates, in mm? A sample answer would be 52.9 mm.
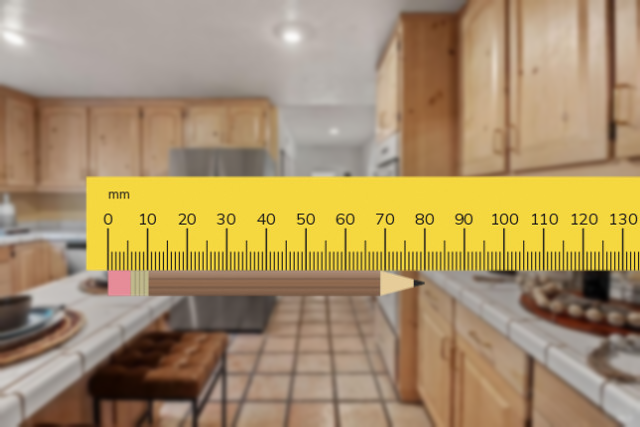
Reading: 80 mm
